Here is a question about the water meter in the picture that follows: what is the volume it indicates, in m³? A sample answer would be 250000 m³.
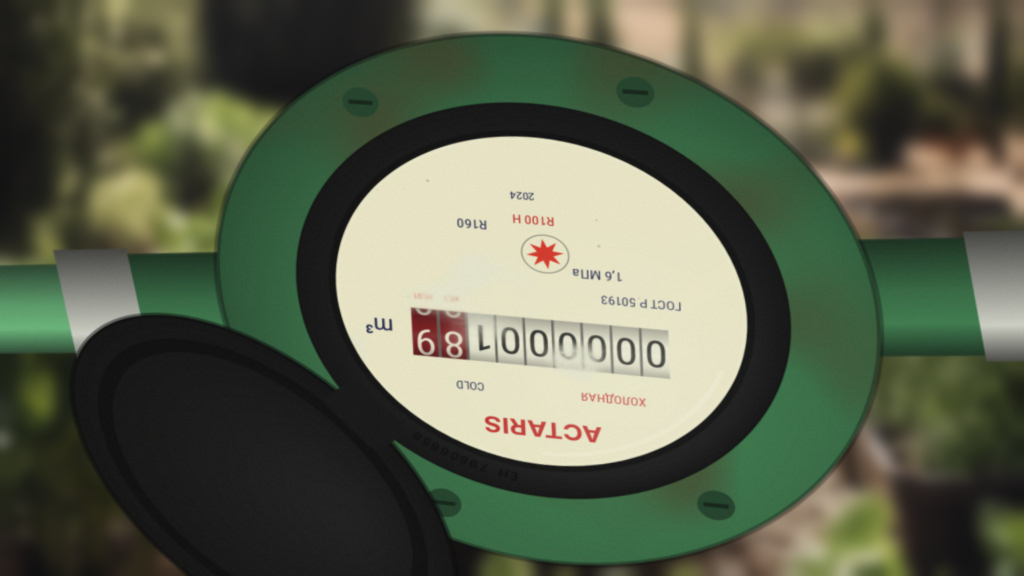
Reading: 1.89 m³
